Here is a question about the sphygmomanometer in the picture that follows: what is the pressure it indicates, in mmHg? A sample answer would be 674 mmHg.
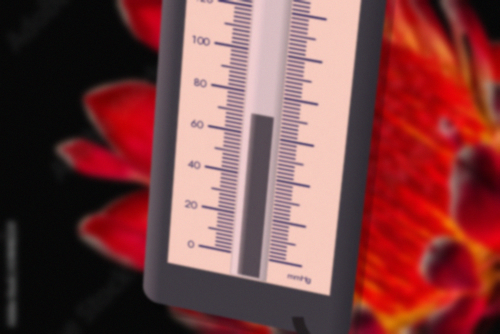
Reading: 70 mmHg
